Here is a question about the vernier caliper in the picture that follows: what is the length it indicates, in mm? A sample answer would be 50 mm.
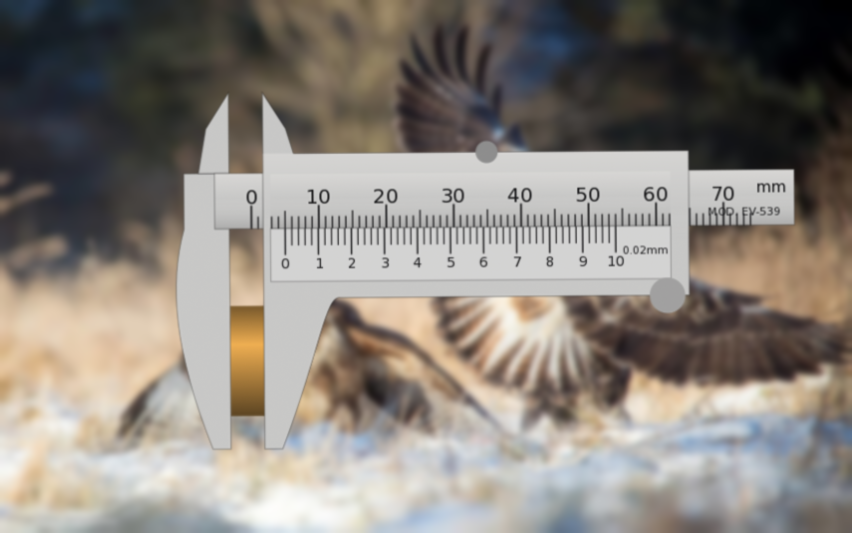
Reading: 5.0 mm
